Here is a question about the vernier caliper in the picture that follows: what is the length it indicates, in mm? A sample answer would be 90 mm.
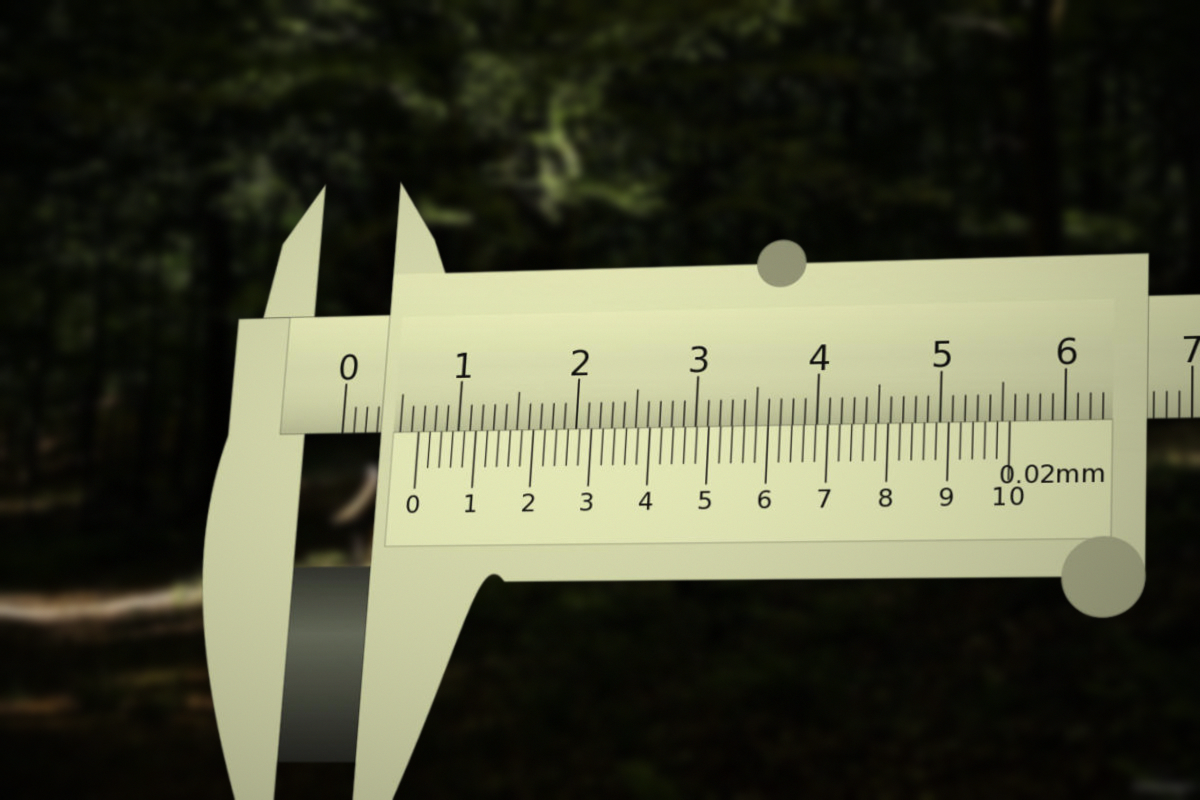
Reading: 6.6 mm
